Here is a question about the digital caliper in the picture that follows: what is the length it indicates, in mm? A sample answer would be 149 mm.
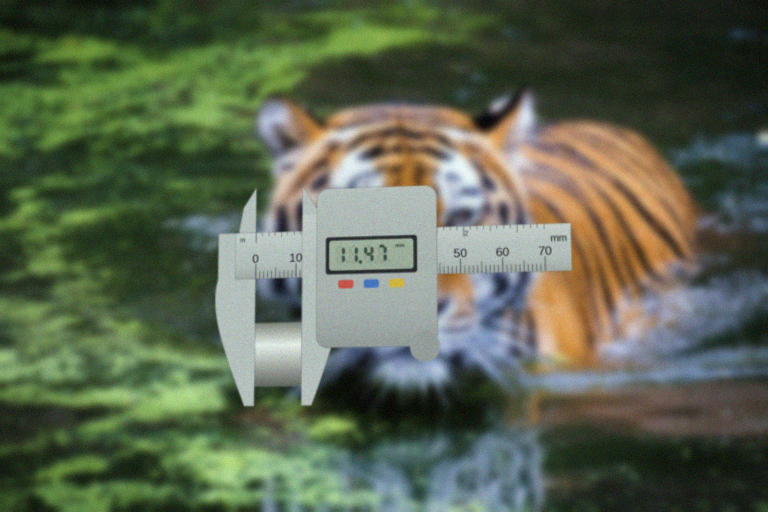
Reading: 11.47 mm
